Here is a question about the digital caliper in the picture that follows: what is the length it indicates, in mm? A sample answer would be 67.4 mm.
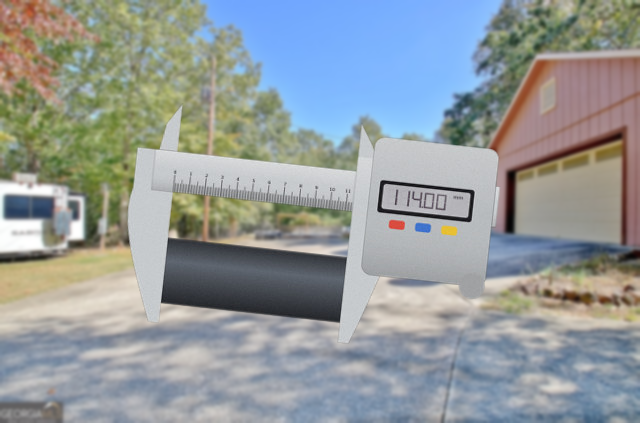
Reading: 114.00 mm
